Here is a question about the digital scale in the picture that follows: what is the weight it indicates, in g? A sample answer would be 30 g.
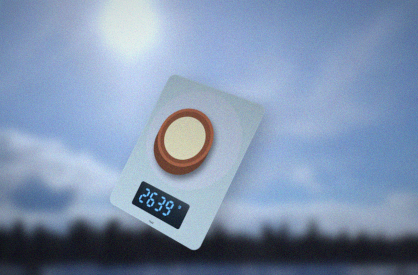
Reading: 2639 g
